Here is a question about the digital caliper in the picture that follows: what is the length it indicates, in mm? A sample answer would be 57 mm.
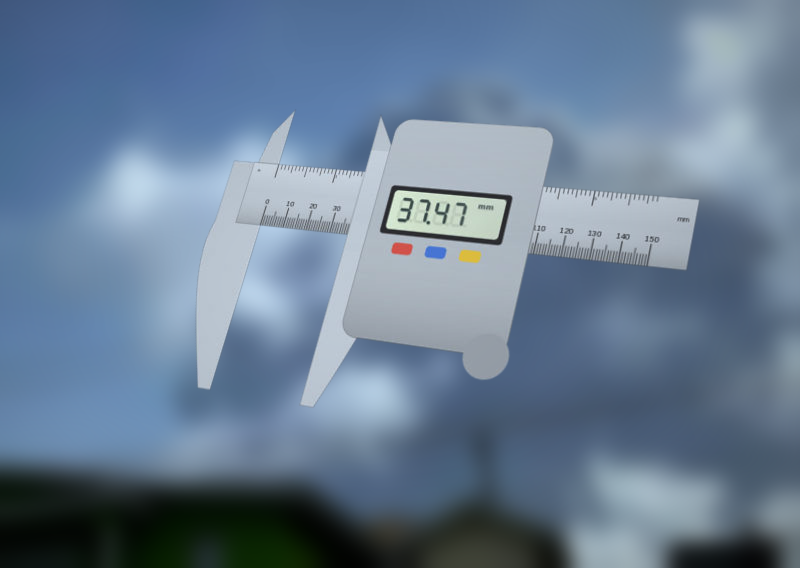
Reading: 37.47 mm
